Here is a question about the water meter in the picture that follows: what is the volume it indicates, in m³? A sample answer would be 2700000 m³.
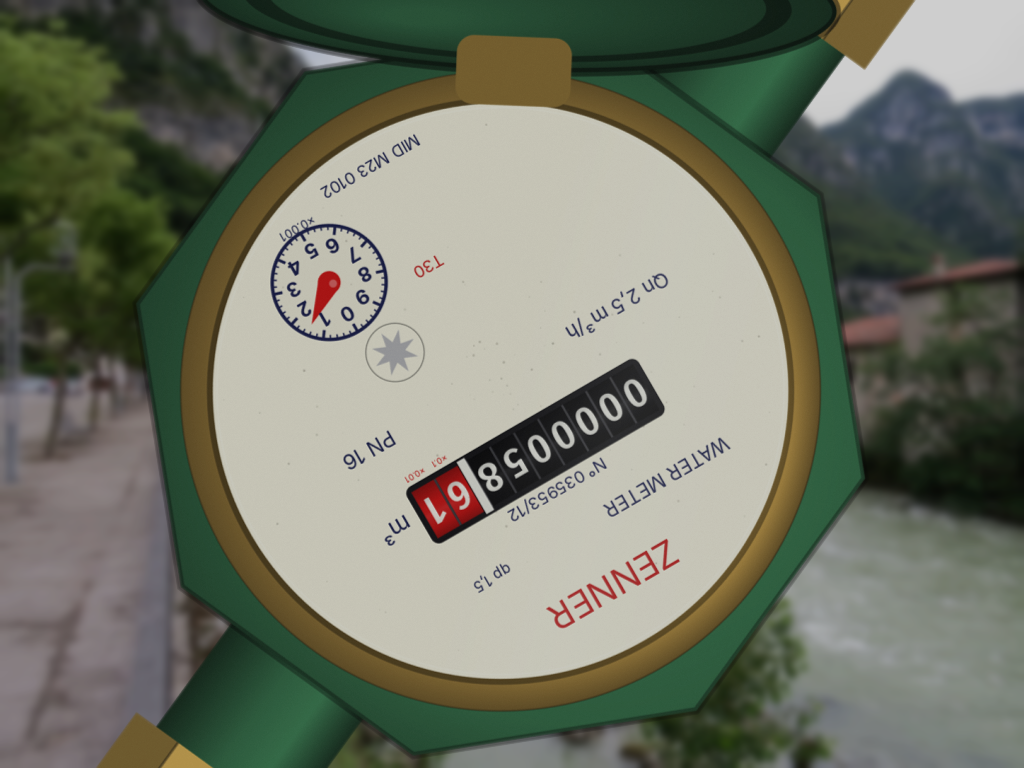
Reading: 58.611 m³
